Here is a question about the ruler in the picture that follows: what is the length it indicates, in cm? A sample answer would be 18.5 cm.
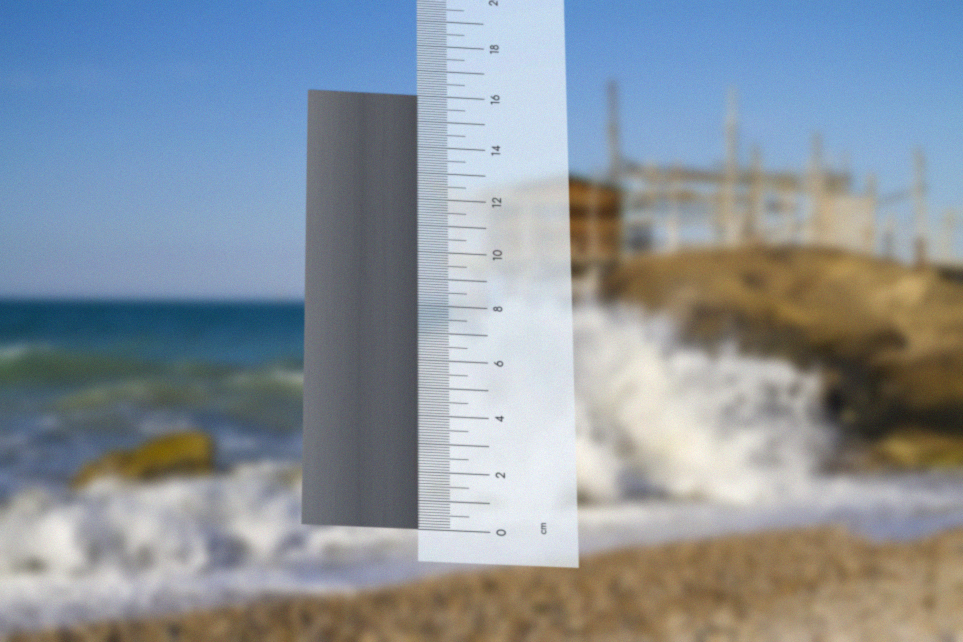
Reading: 16 cm
